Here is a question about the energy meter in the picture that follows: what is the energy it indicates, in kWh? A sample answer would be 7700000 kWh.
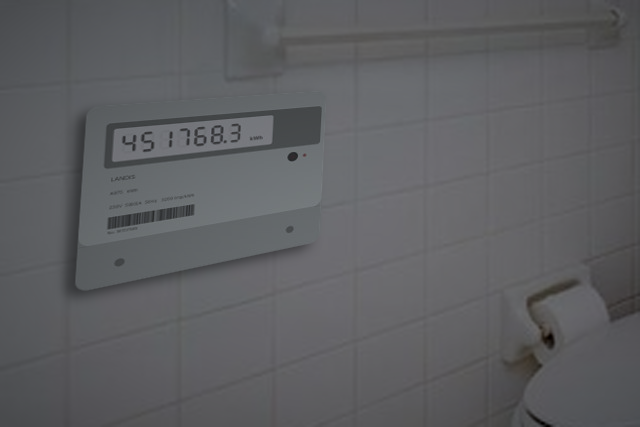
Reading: 451768.3 kWh
